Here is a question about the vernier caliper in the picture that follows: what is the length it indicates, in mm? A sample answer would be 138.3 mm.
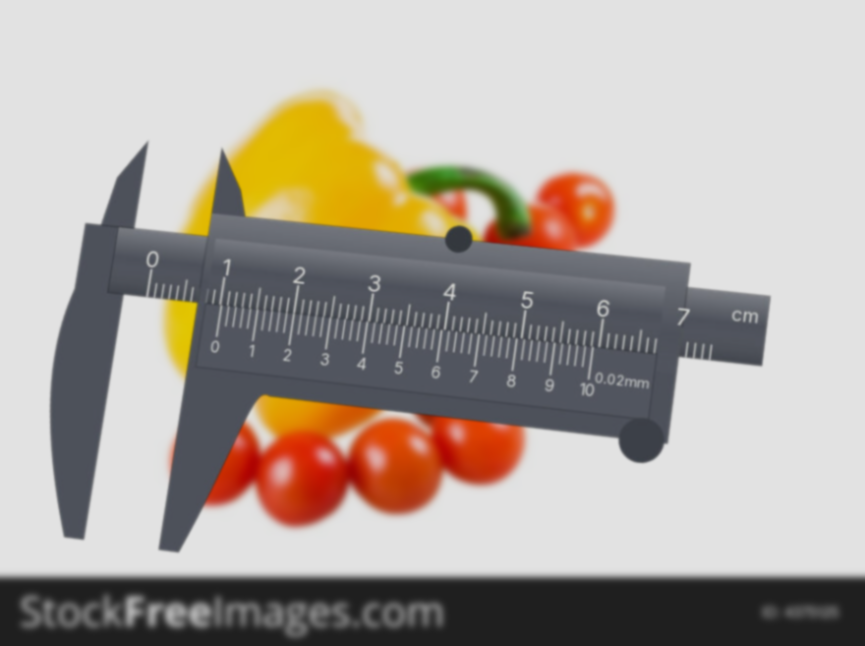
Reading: 10.2 mm
